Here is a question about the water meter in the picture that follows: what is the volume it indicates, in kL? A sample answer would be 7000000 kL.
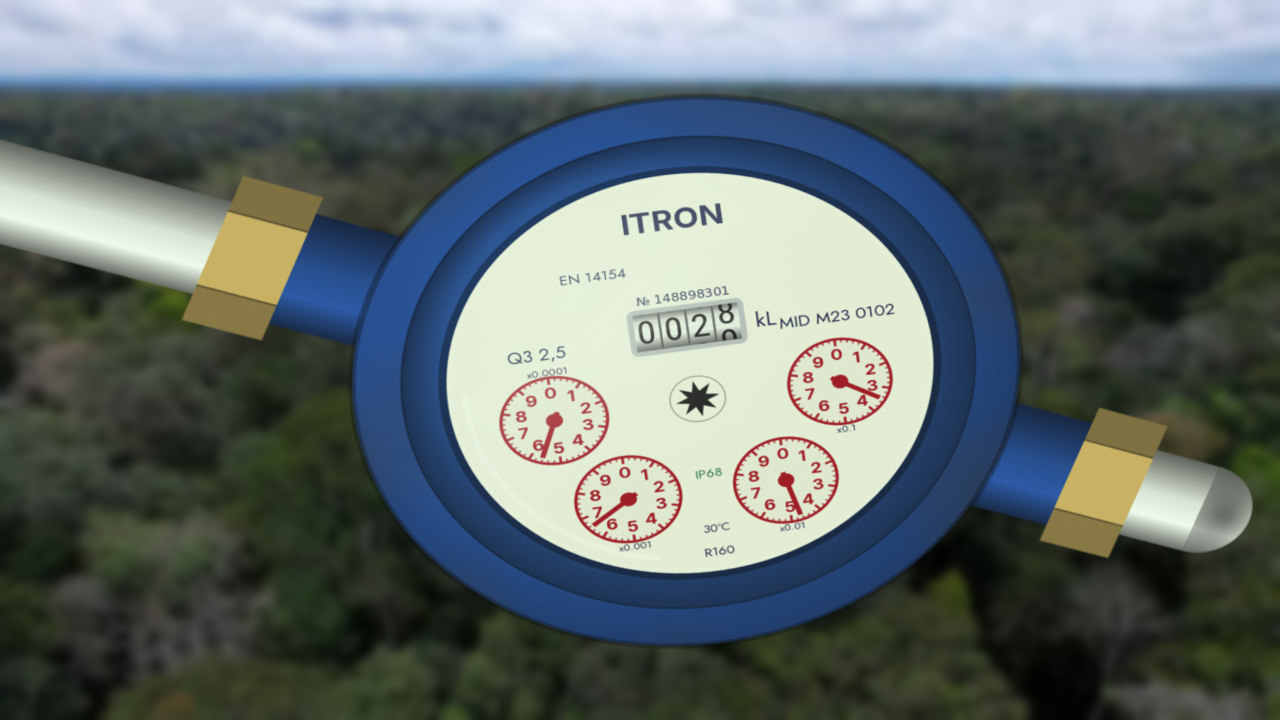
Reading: 28.3465 kL
